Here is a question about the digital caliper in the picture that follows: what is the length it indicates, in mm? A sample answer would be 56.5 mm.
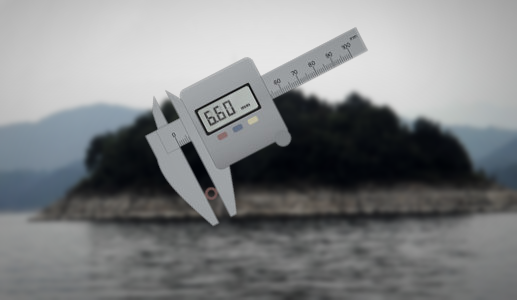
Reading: 6.60 mm
